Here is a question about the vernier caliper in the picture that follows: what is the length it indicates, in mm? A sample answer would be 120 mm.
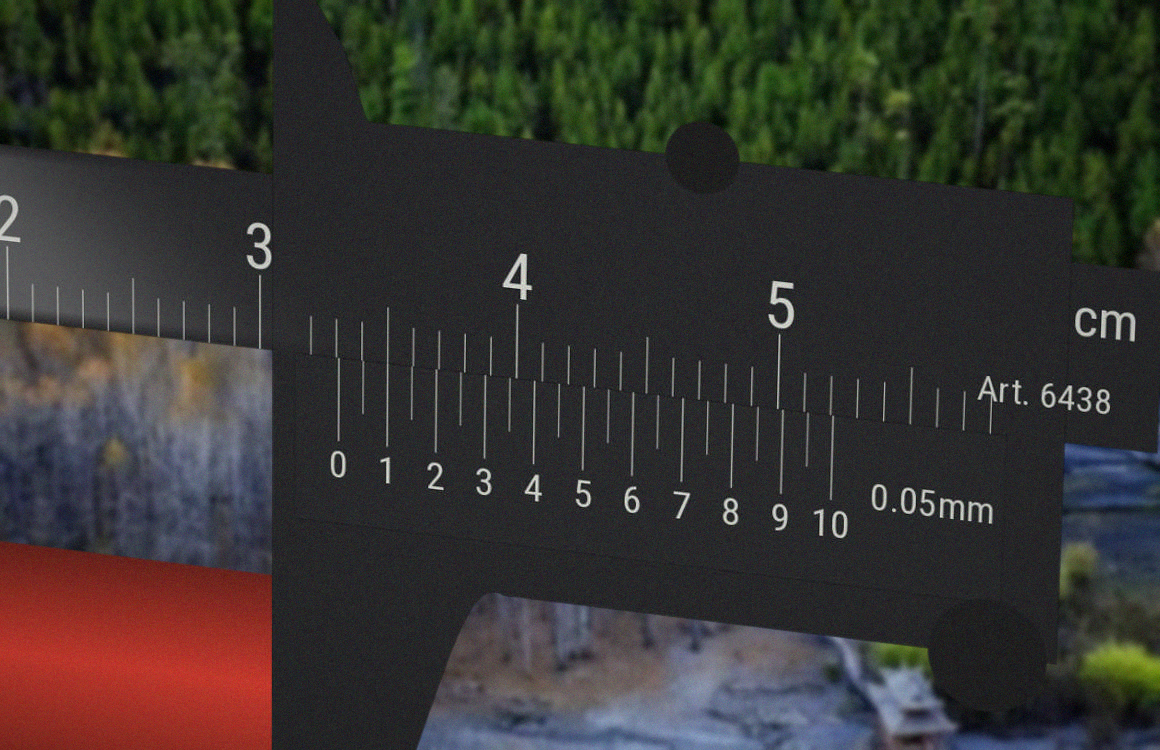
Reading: 33.10 mm
